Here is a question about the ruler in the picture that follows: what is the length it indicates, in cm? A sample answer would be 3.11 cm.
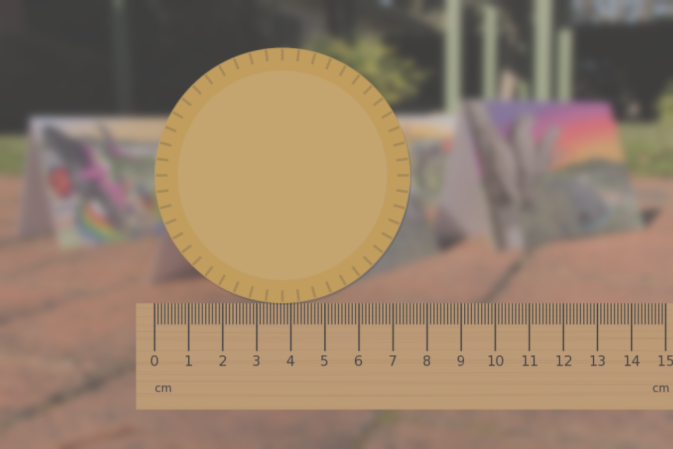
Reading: 7.5 cm
